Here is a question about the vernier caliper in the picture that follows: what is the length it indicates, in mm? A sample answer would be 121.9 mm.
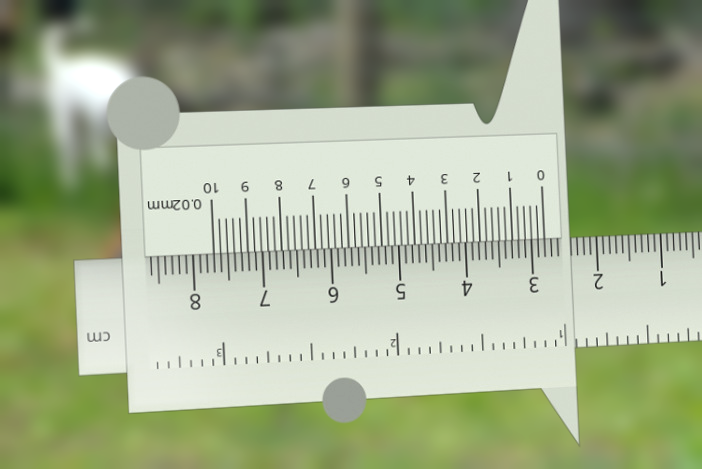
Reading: 28.0 mm
